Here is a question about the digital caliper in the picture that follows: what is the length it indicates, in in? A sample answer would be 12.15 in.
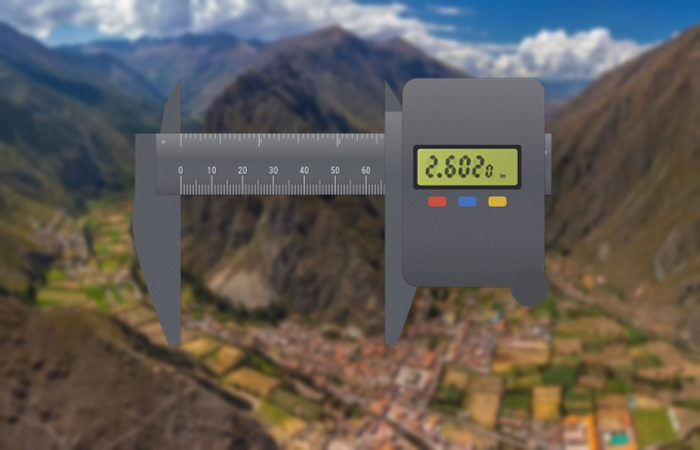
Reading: 2.6020 in
